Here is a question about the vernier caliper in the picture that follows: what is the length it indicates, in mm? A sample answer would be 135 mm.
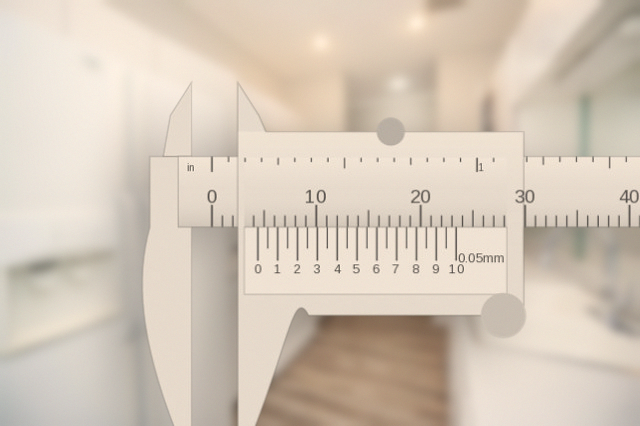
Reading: 4.4 mm
